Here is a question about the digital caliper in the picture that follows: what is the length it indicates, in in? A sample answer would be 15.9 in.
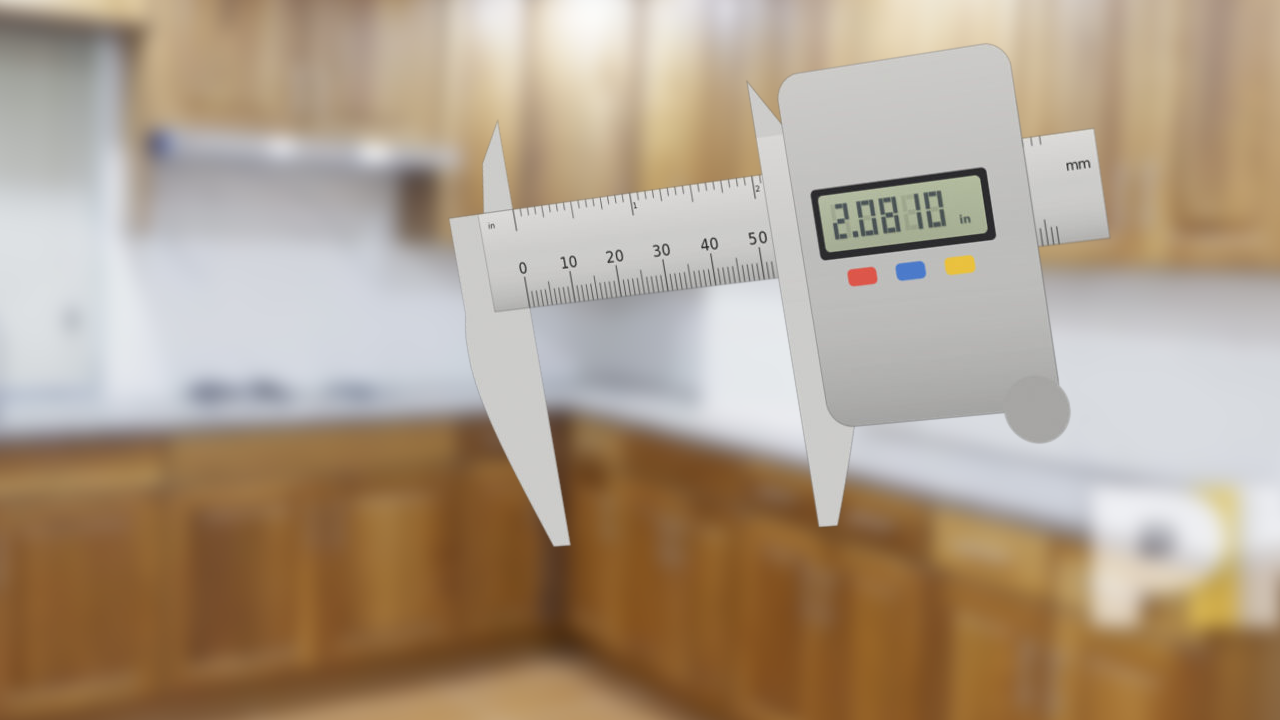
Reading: 2.0810 in
